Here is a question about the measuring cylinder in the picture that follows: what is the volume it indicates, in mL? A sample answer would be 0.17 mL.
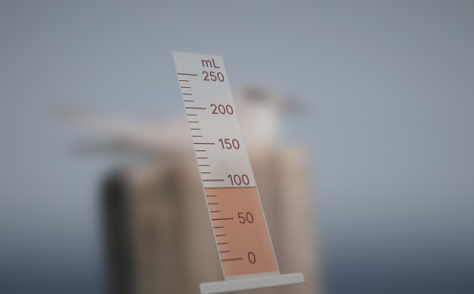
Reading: 90 mL
